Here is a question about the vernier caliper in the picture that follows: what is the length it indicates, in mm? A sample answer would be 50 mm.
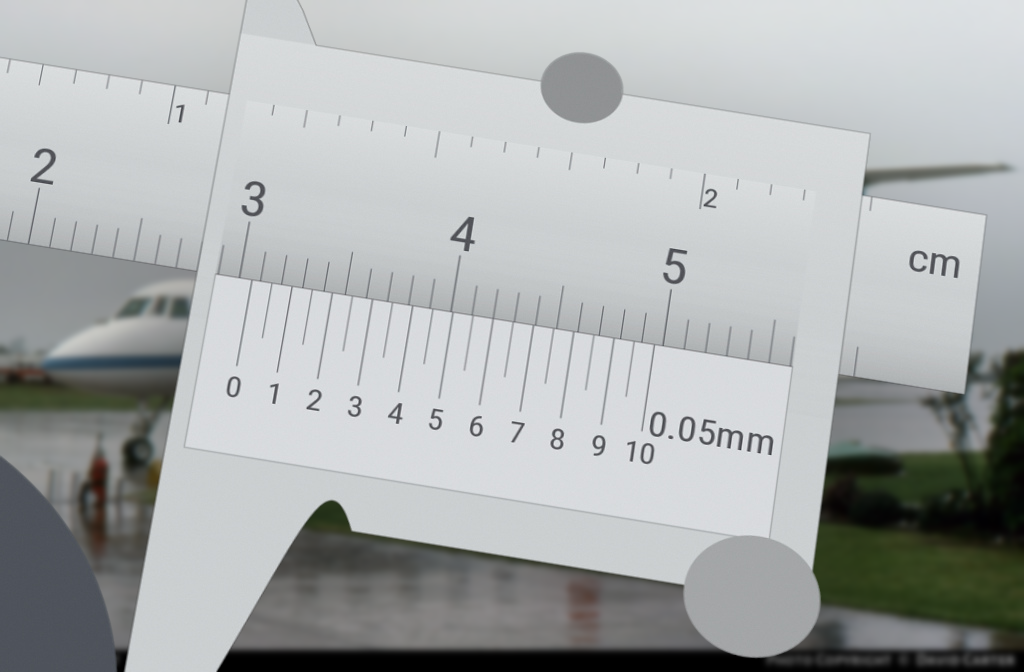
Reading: 30.6 mm
